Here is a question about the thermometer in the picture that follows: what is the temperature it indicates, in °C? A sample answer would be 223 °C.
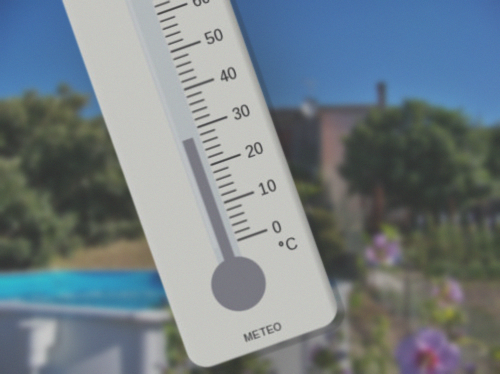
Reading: 28 °C
